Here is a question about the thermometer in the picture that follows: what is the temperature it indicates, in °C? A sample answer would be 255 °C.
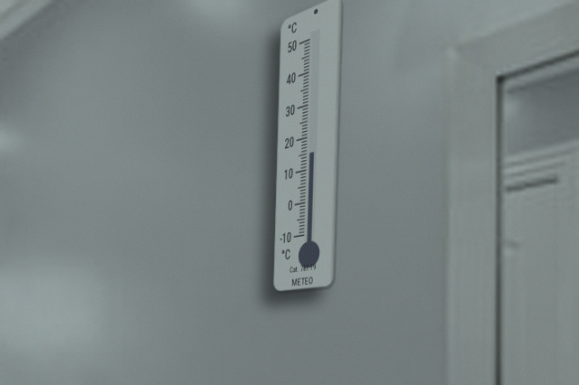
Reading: 15 °C
